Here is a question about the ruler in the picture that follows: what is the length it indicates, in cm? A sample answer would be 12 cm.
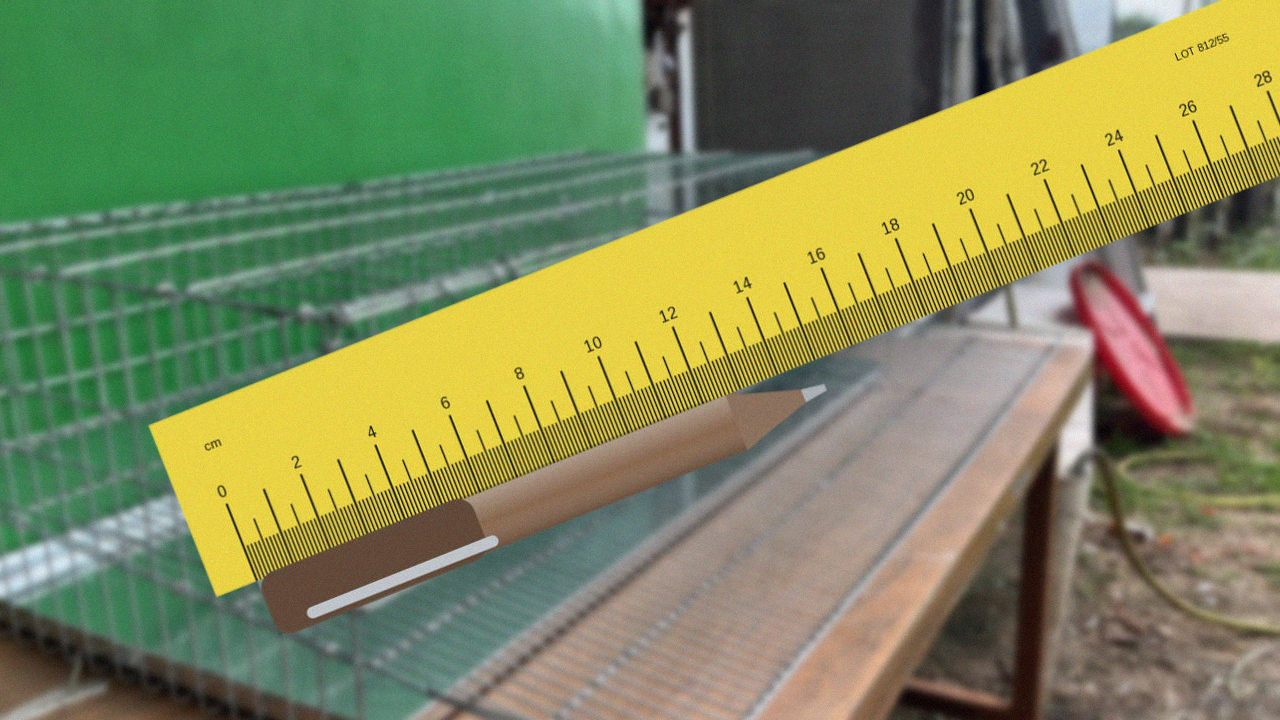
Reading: 15 cm
